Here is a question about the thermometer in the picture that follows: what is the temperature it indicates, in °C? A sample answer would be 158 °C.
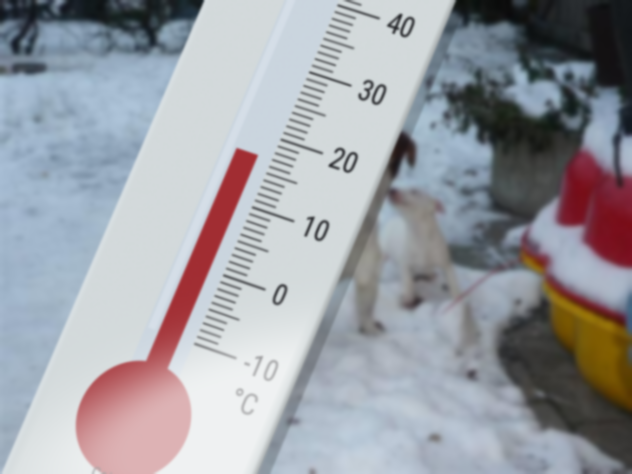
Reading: 17 °C
